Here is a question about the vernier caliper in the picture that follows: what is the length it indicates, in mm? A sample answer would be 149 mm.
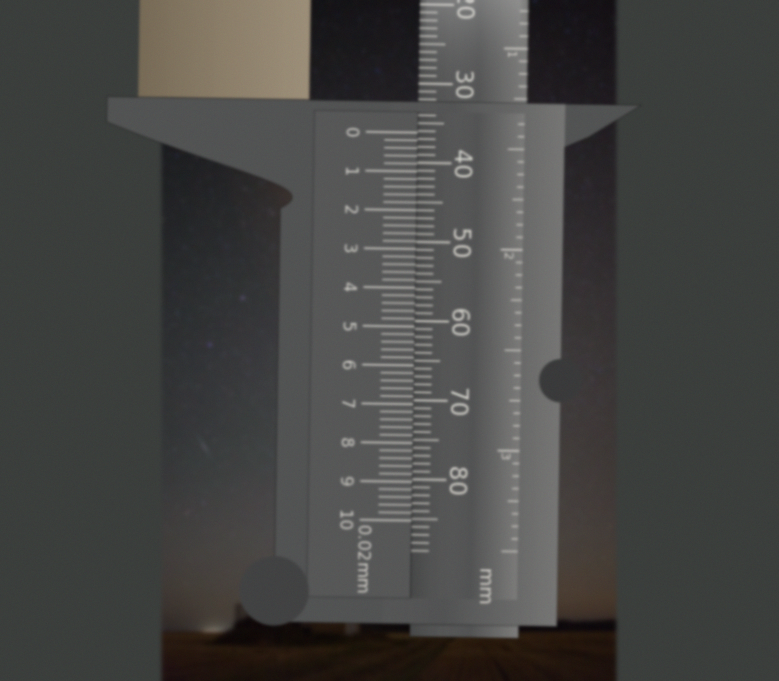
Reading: 36.2 mm
